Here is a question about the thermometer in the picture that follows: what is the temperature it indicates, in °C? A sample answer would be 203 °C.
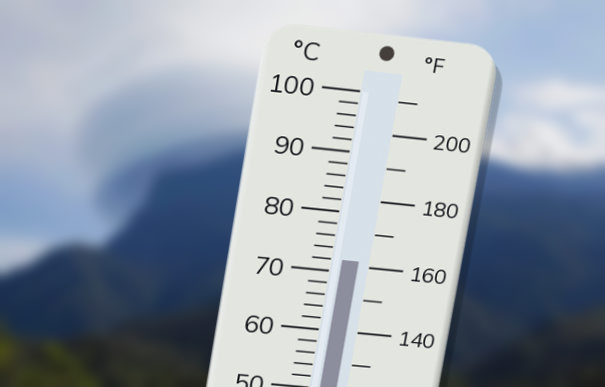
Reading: 72 °C
